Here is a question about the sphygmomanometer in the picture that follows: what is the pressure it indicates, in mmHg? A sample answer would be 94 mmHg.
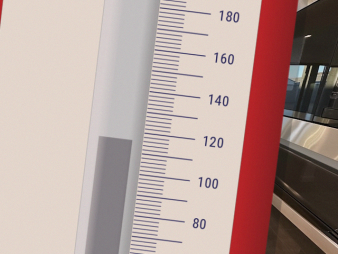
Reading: 116 mmHg
